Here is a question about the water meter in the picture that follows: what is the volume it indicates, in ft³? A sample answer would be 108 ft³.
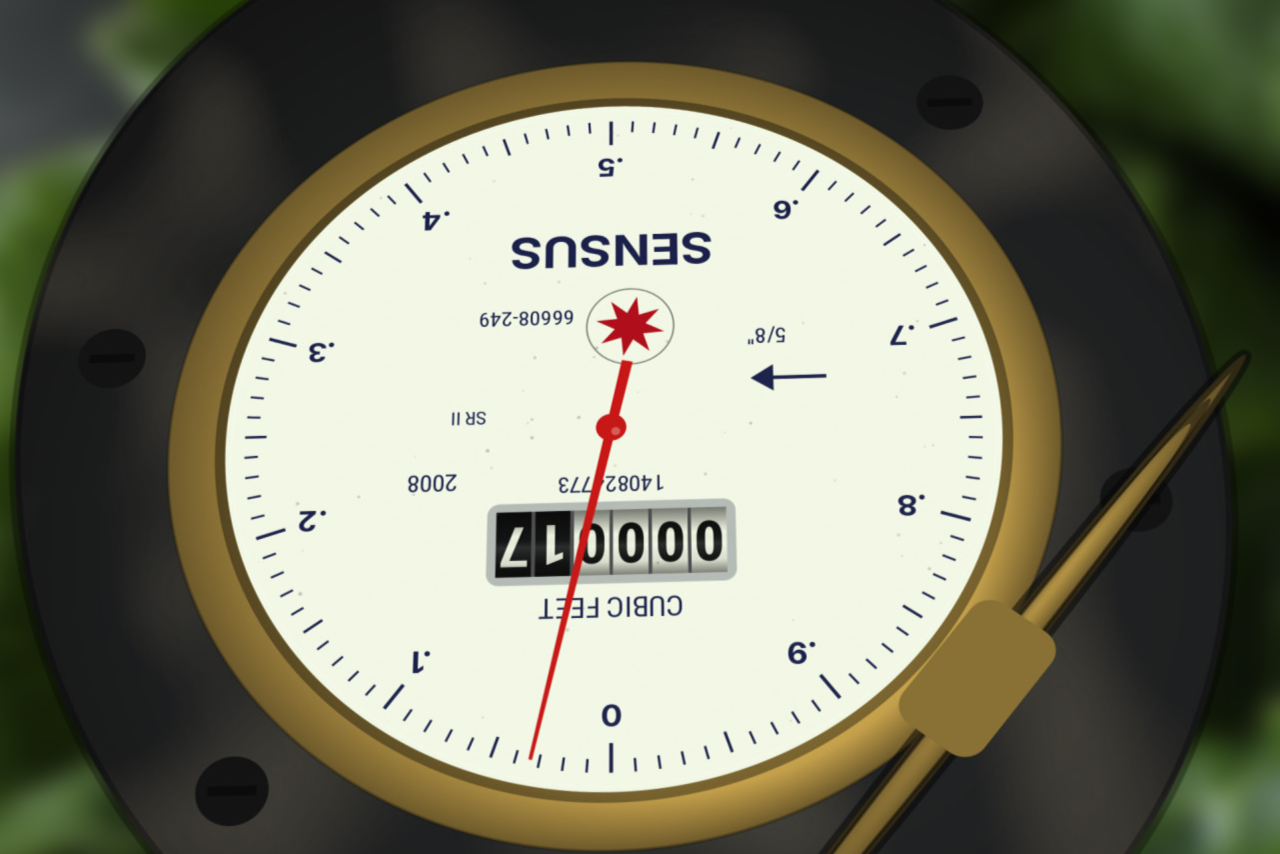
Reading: 17.03 ft³
